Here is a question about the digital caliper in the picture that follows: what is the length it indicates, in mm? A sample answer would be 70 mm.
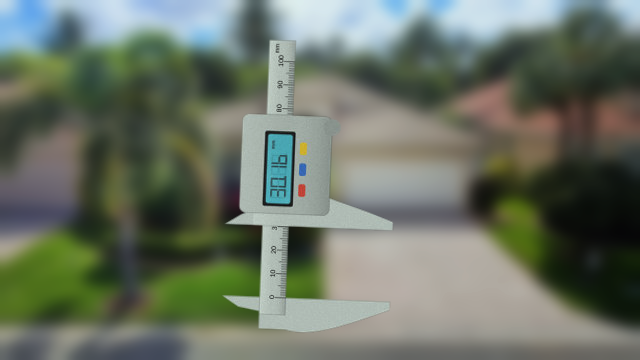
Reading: 30.16 mm
